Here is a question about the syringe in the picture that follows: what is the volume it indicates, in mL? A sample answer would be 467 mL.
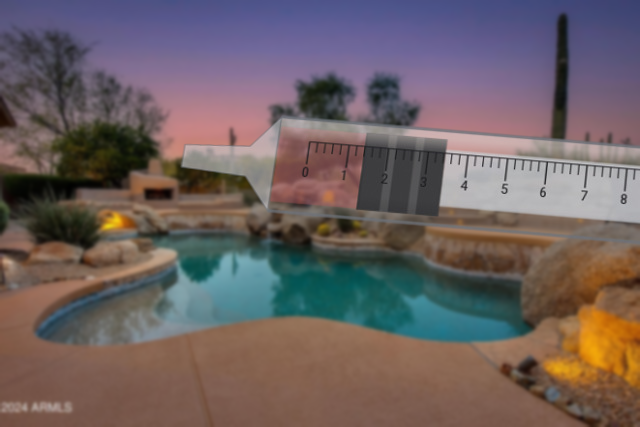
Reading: 1.4 mL
